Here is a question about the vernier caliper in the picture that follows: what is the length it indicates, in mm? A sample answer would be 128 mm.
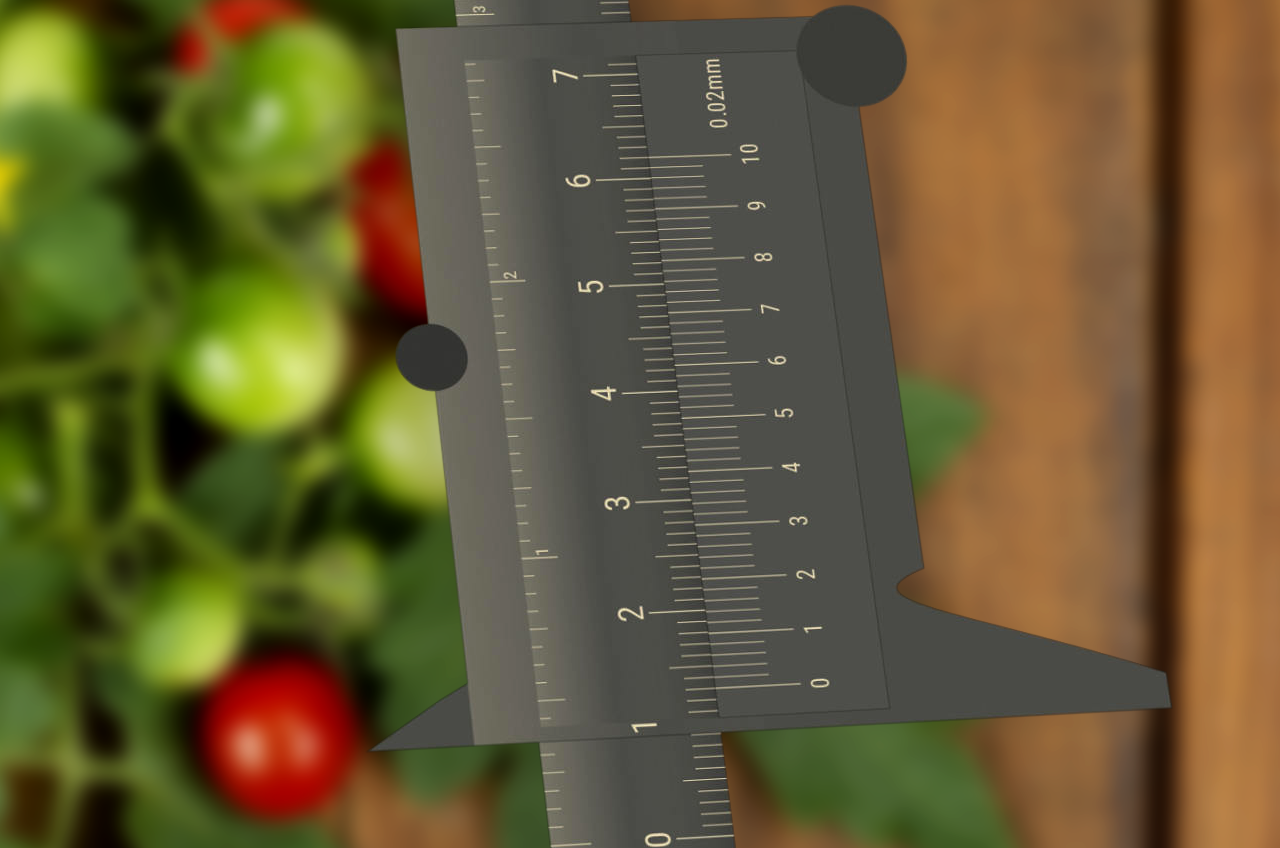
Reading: 13.0 mm
